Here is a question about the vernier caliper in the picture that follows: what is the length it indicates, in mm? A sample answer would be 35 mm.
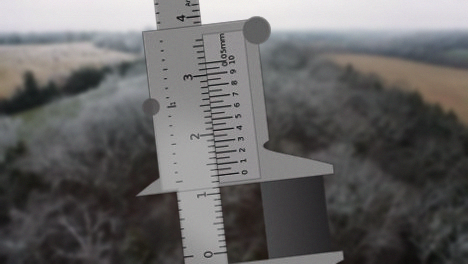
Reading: 13.0 mm
